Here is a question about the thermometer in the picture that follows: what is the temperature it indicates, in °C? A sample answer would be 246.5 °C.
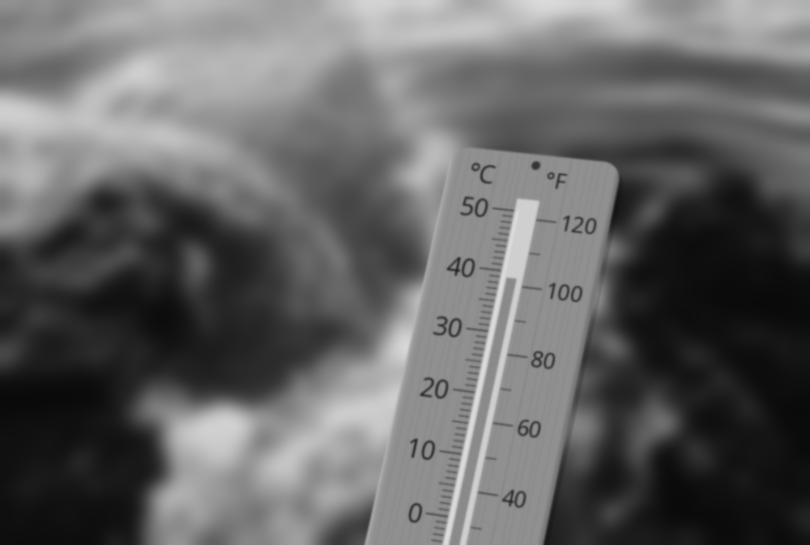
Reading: 39 °C
